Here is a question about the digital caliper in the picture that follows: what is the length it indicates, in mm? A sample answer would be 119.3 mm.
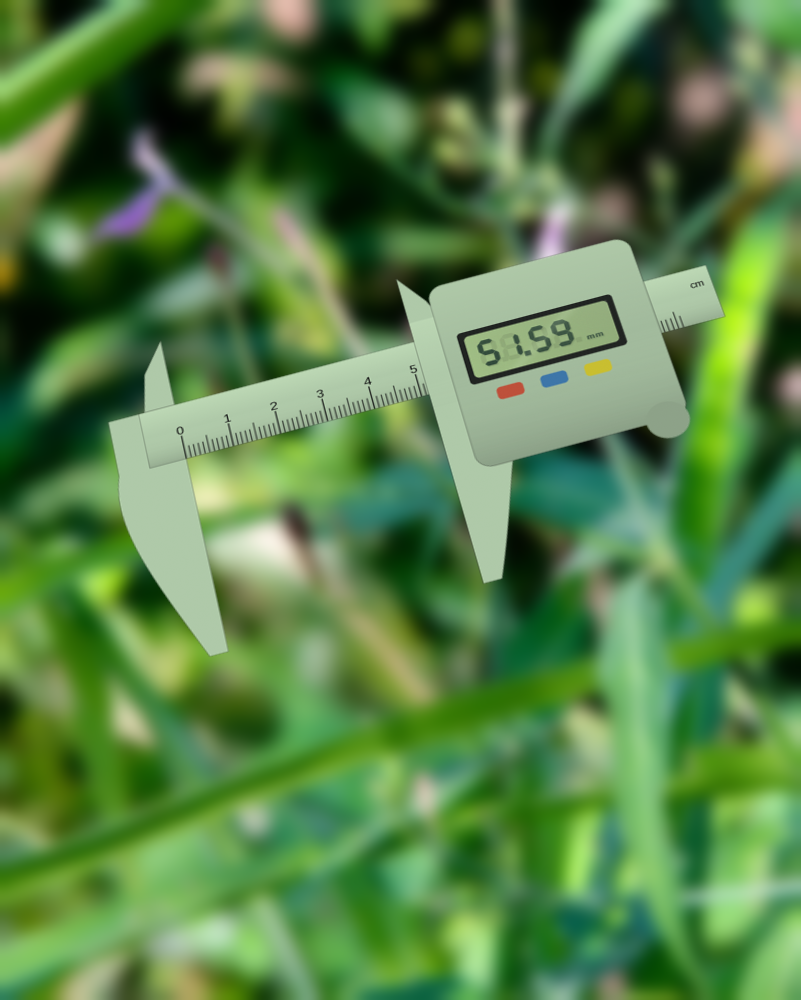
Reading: 51.59 mm
